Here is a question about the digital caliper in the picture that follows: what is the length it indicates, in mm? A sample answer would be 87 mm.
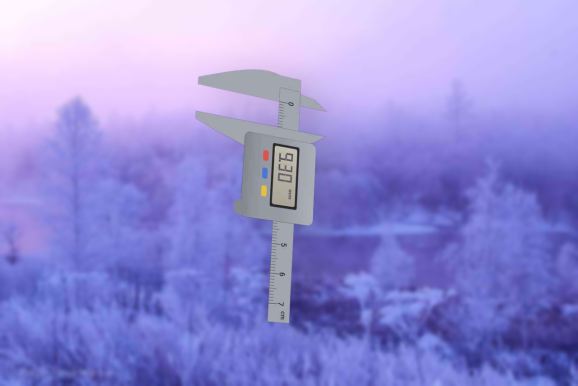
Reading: 9.30 mm
